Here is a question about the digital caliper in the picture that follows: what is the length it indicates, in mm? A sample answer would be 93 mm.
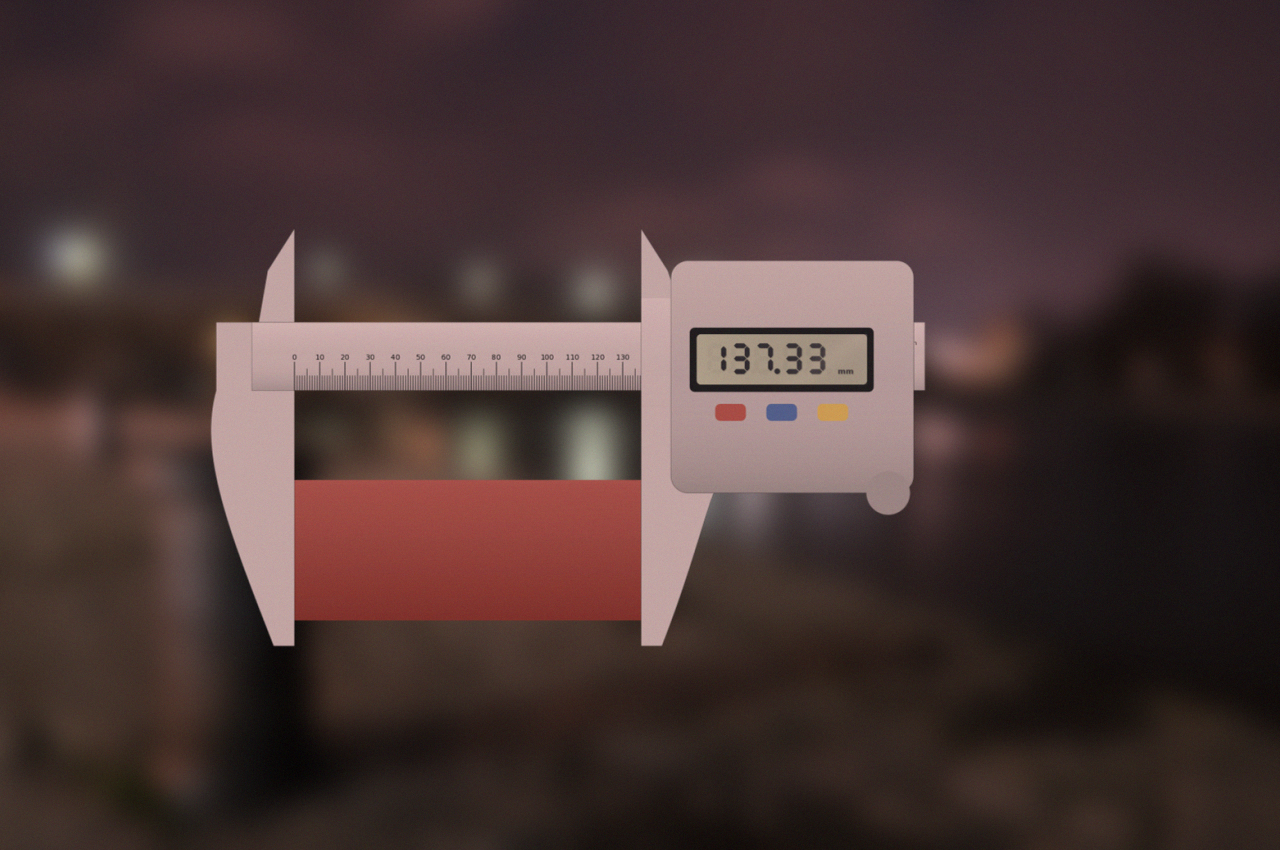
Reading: 137.33 mm
